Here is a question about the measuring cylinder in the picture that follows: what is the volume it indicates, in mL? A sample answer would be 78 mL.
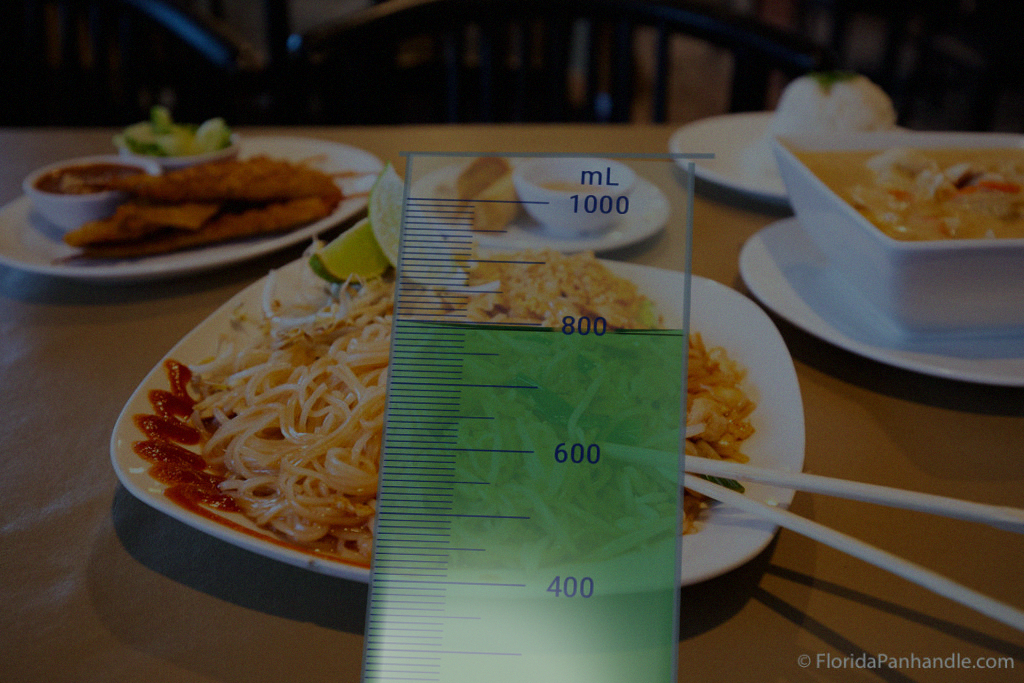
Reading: 790 mL
